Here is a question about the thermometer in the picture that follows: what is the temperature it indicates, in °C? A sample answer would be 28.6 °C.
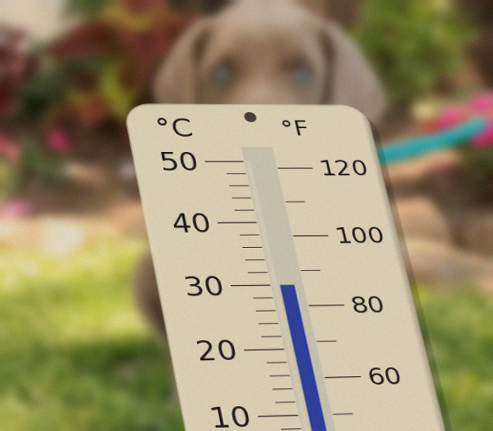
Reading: 30 °C
